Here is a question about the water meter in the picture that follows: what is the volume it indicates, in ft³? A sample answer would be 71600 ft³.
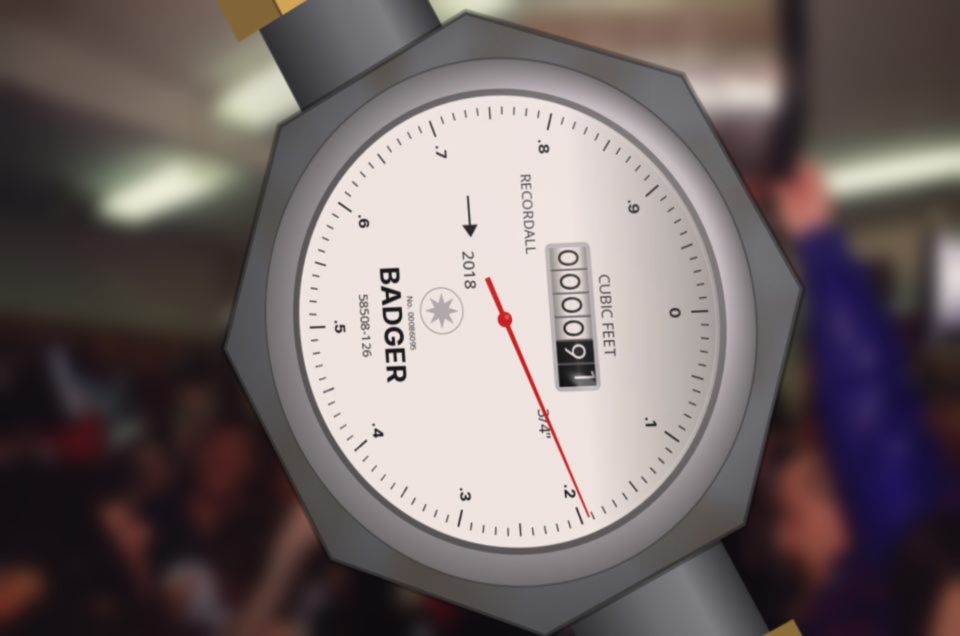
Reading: 91.19 ft³
